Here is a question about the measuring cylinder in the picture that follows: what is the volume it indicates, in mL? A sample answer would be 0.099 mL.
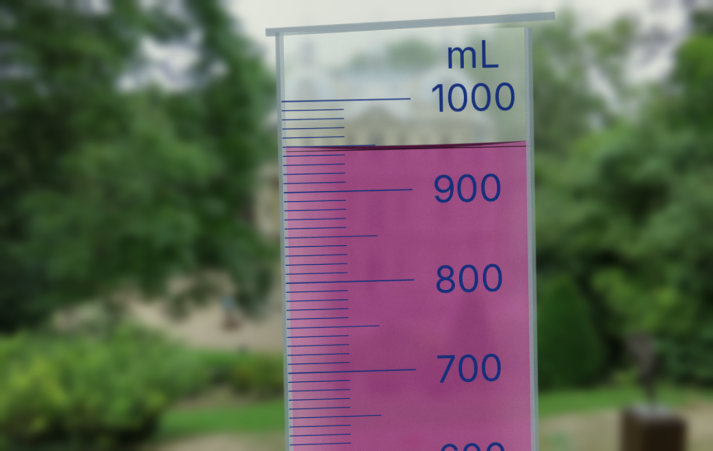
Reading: 945 mL
